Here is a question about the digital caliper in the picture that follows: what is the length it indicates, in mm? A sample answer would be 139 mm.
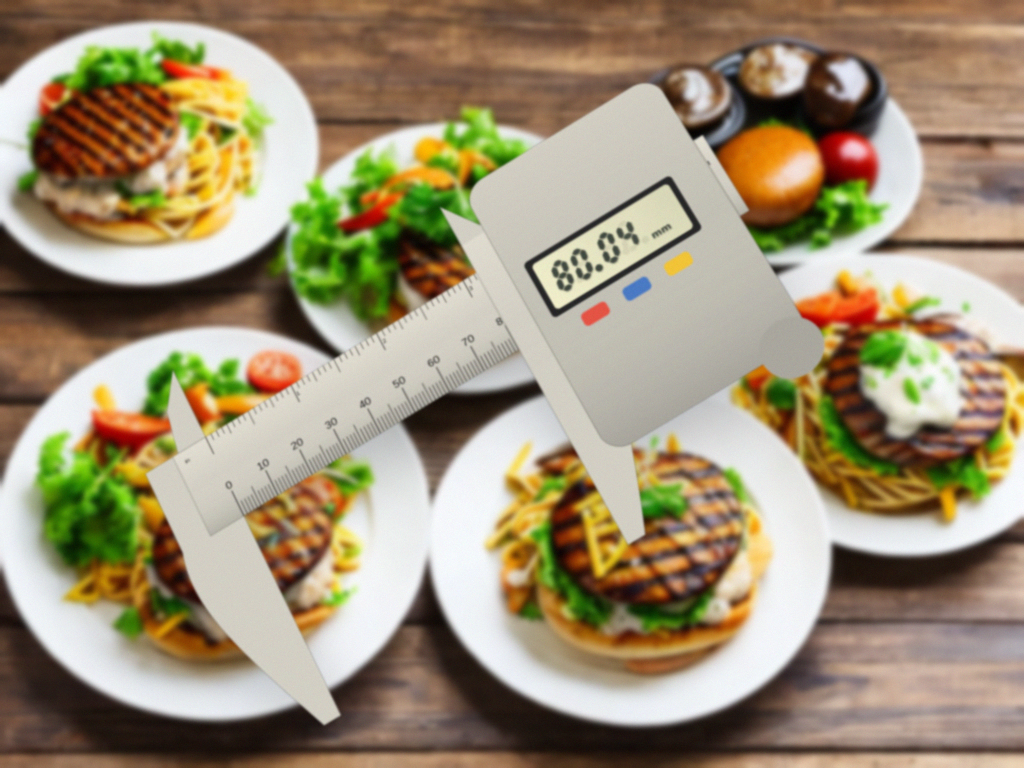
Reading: 80.04 mm
